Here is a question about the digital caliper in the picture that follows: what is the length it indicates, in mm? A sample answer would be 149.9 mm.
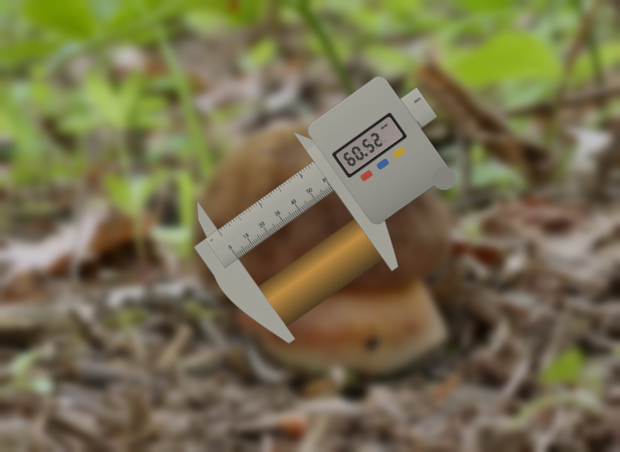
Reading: 60.52 mm
